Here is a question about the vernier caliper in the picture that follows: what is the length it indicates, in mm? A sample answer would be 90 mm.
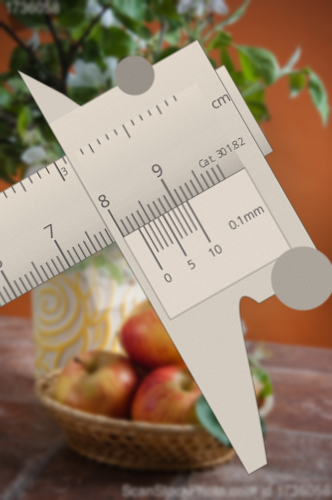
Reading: 82.8 mm
